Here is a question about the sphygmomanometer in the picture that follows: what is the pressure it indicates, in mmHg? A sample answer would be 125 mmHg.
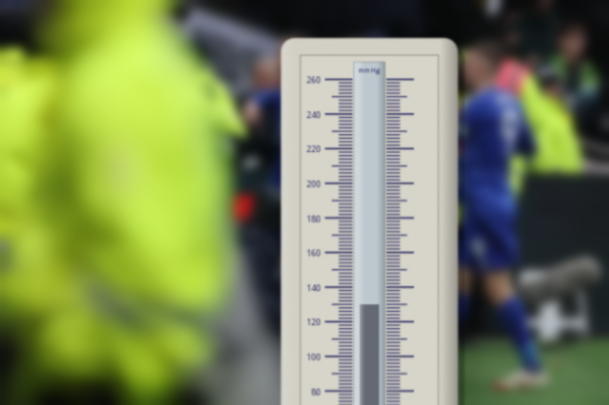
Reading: 130 mmHg
